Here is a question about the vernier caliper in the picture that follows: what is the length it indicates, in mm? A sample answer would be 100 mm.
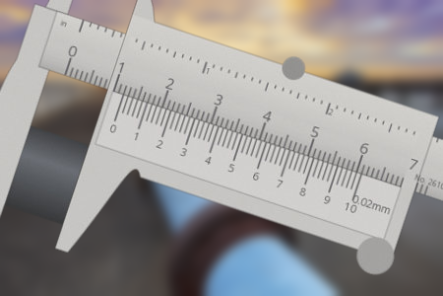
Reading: 12.0 mm
